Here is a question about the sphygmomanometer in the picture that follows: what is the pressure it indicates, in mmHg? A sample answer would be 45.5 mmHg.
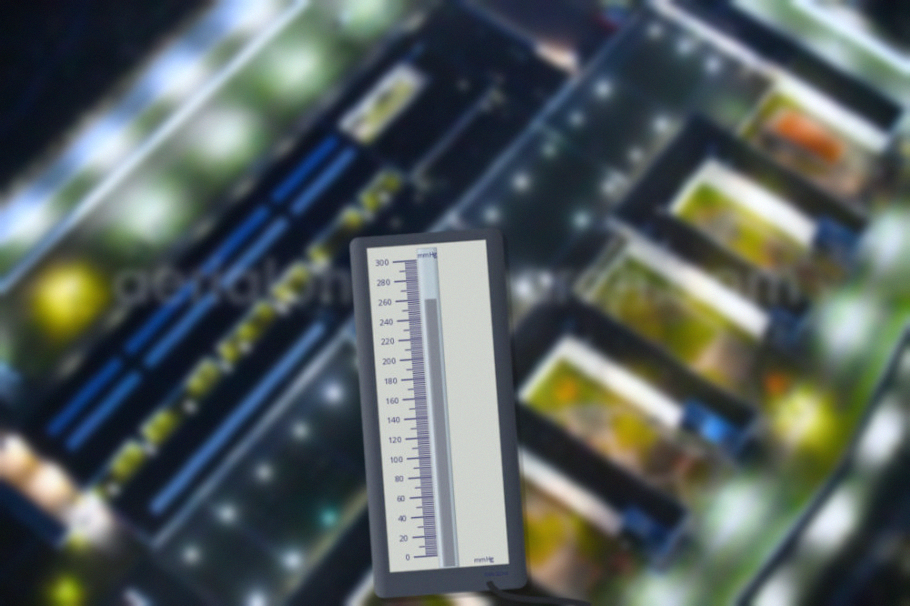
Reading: 260 mmHg
